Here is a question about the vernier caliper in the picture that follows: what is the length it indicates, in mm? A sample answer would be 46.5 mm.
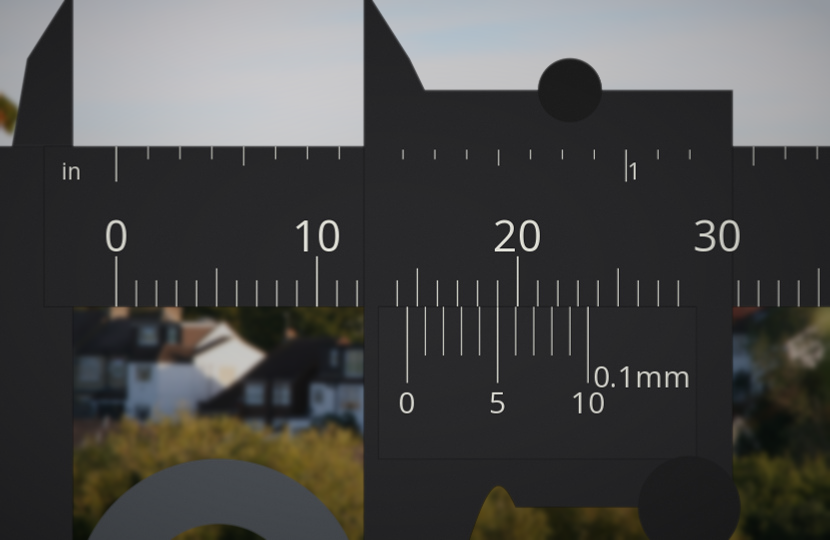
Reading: 14.5 mm
